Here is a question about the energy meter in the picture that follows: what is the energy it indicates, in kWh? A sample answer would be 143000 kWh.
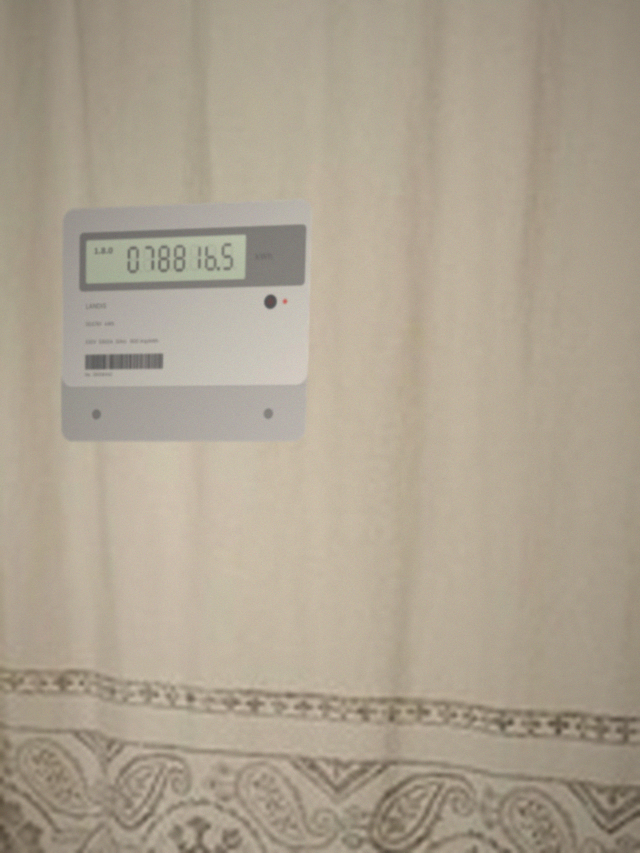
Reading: 78816.5 kWh
